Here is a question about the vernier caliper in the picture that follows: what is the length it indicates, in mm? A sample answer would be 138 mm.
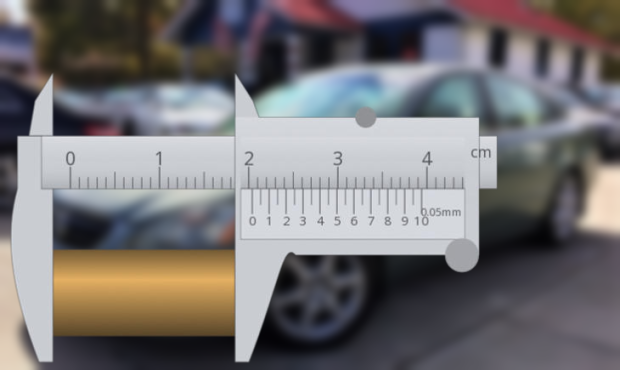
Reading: 20.4 mm
